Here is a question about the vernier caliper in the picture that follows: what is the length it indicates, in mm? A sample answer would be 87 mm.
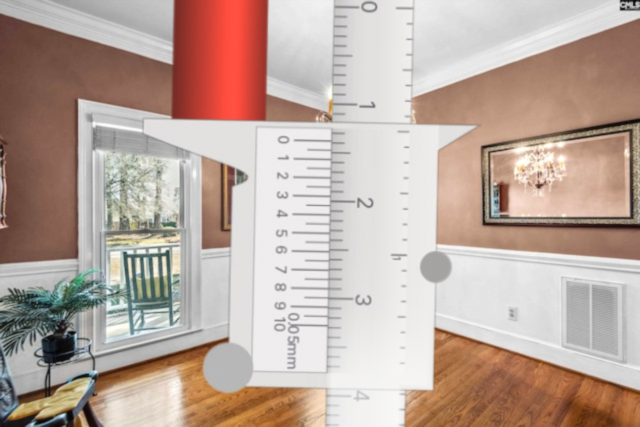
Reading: 13.8 mm
